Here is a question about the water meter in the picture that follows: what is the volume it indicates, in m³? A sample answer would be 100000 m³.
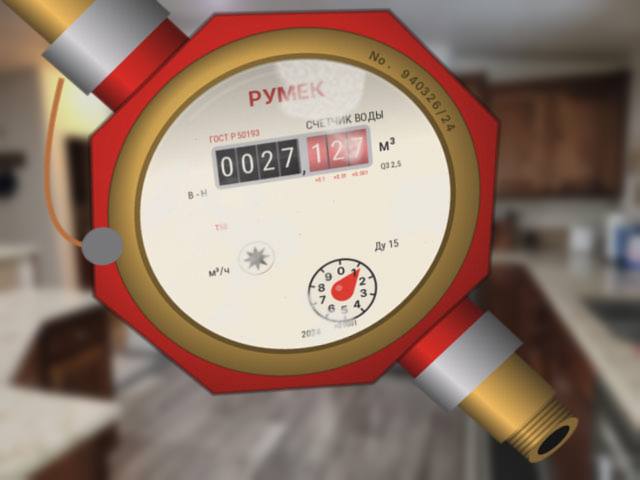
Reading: 27.1271 m³
